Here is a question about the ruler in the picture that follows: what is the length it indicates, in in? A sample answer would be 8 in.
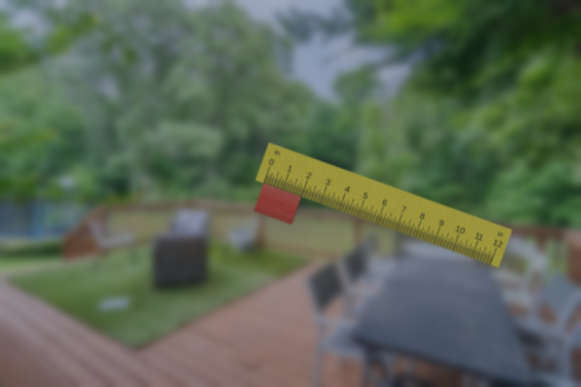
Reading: 2 in
